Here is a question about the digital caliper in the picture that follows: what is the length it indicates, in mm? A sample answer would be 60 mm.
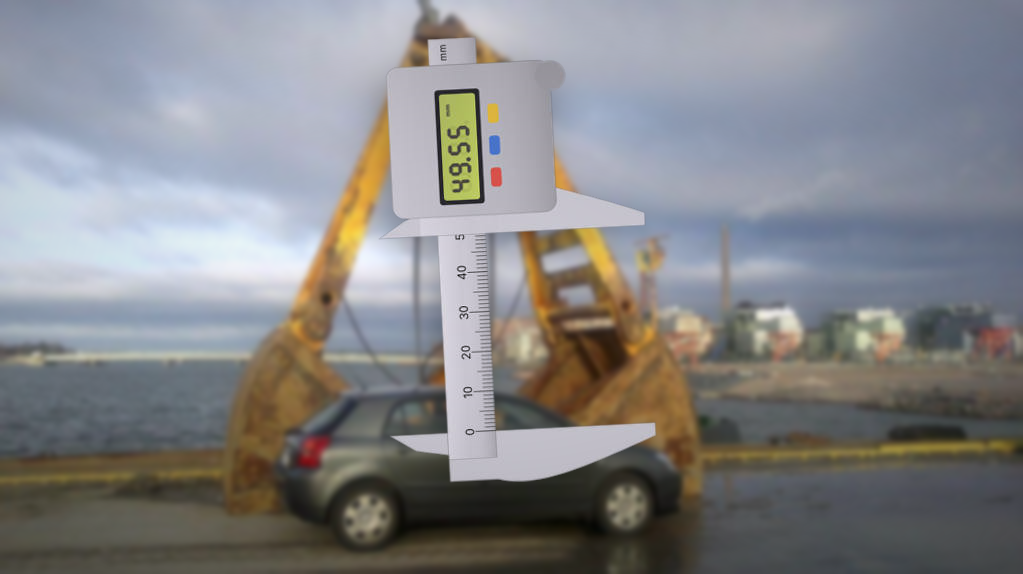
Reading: 49.55 mm
